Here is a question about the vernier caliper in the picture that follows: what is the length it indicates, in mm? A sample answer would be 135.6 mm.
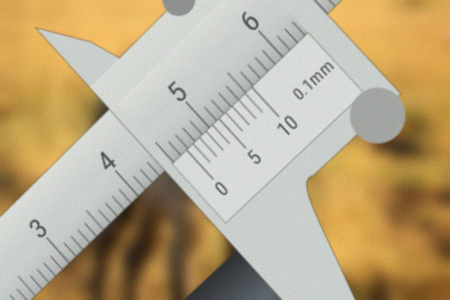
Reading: 46.8 mm
